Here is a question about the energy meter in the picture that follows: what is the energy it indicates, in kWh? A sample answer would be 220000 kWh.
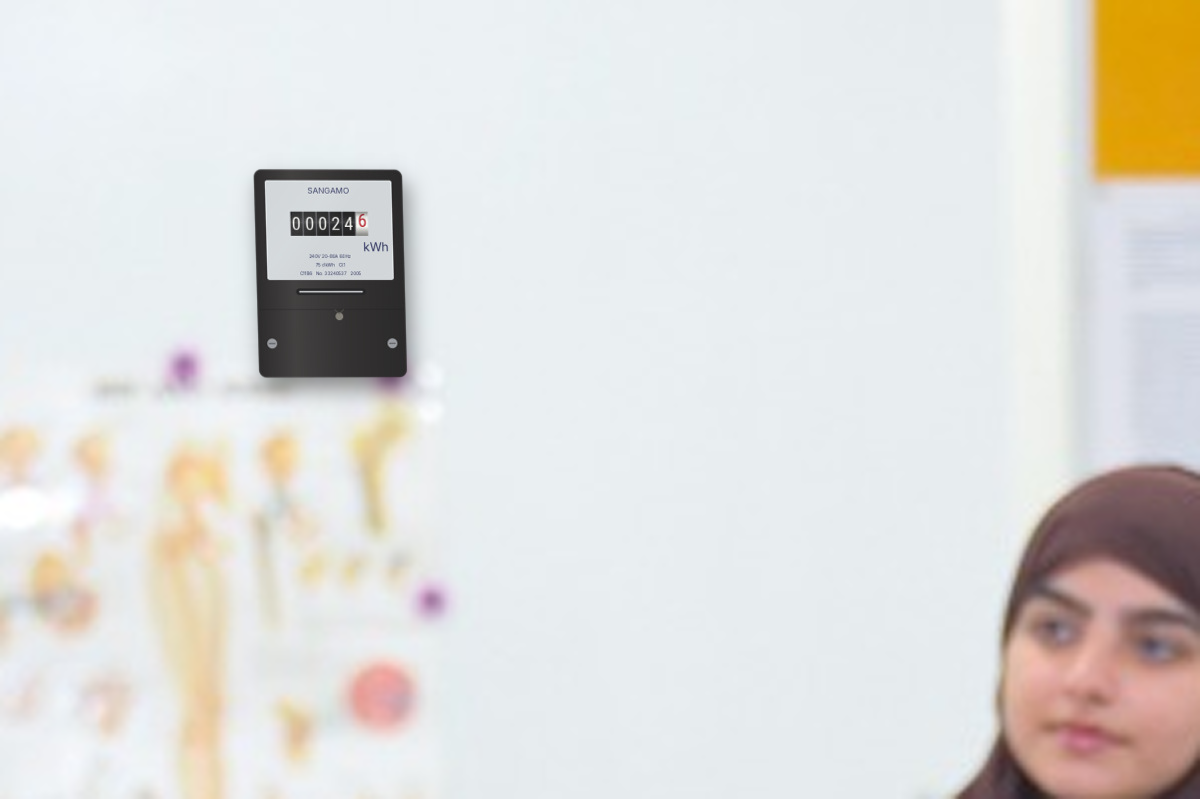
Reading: 24.6 kWh
